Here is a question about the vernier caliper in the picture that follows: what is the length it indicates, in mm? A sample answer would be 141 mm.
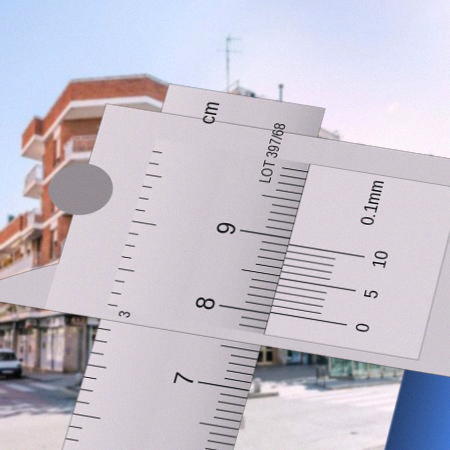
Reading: 80.2 mm
